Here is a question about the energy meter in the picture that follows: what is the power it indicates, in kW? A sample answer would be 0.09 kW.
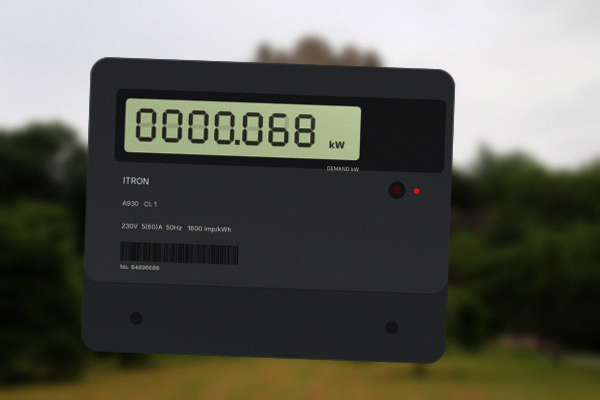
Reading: 0.068 kW
